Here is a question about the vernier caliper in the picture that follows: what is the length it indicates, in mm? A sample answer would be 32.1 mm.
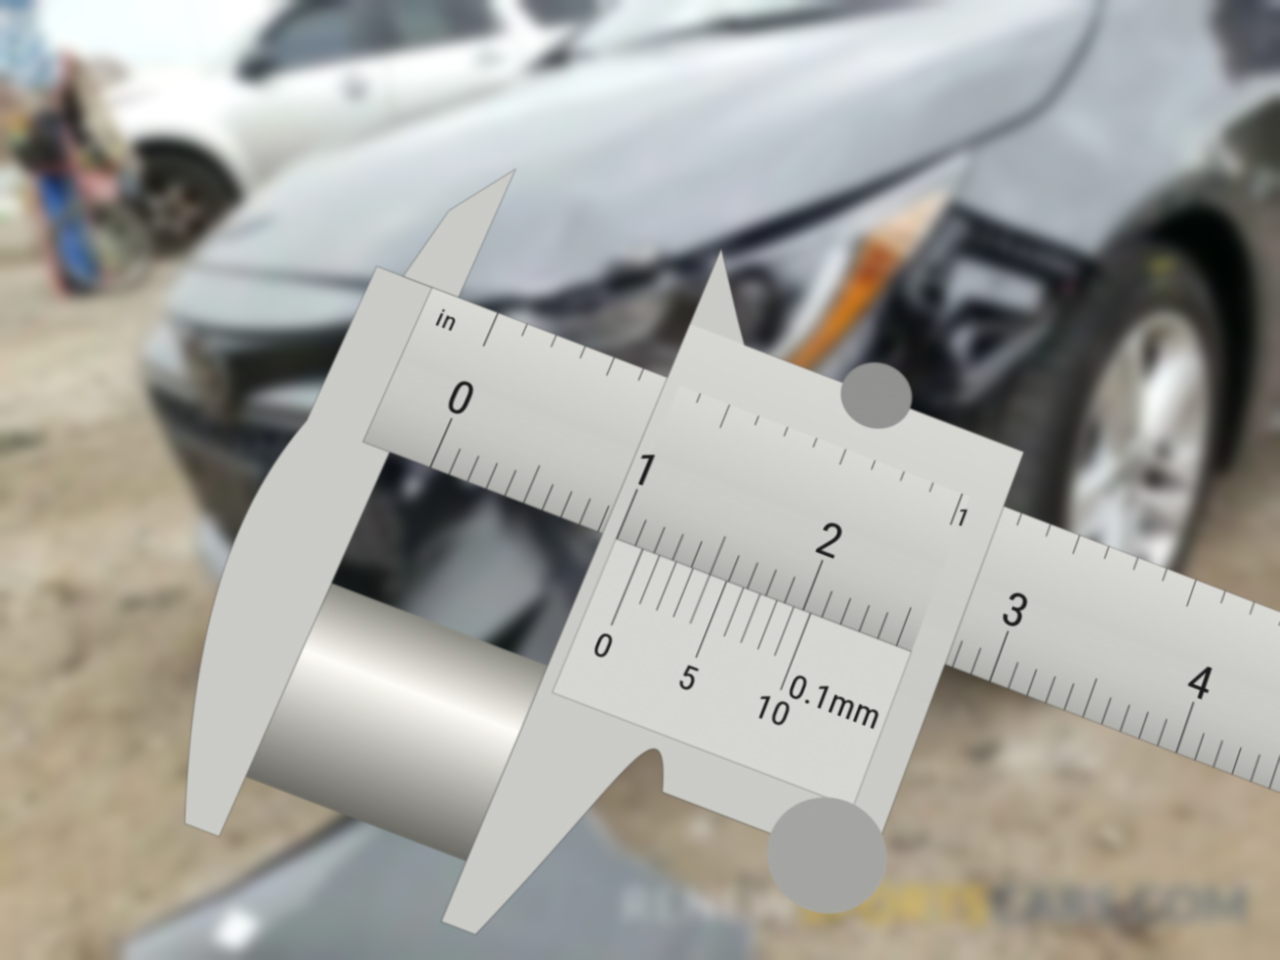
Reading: 11.4 mm
